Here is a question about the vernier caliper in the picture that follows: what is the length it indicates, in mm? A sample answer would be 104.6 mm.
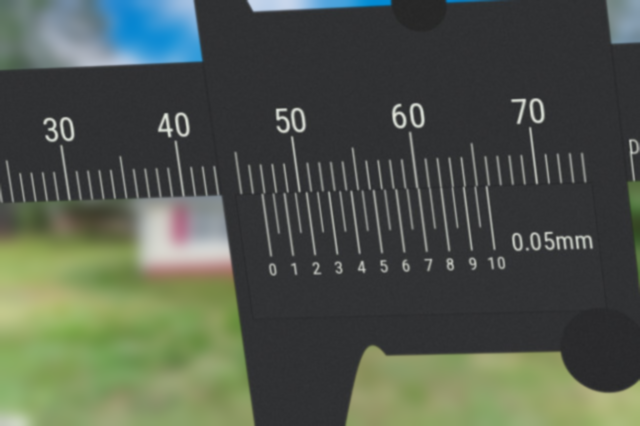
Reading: 46.8 mm
